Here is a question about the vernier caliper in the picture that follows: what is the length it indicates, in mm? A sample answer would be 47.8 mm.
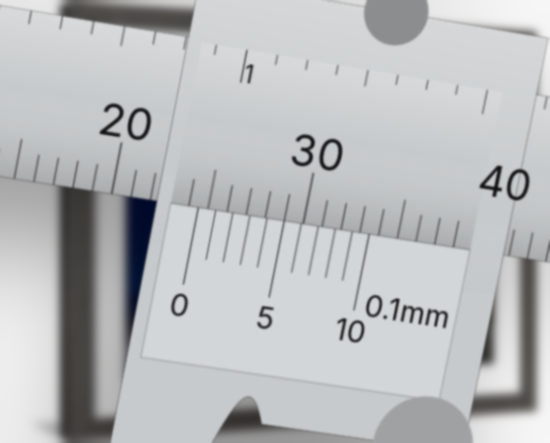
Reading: 24.5 mm
